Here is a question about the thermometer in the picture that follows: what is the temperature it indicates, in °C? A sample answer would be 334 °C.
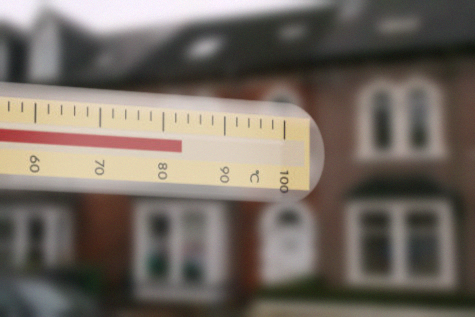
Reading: 83 °C
